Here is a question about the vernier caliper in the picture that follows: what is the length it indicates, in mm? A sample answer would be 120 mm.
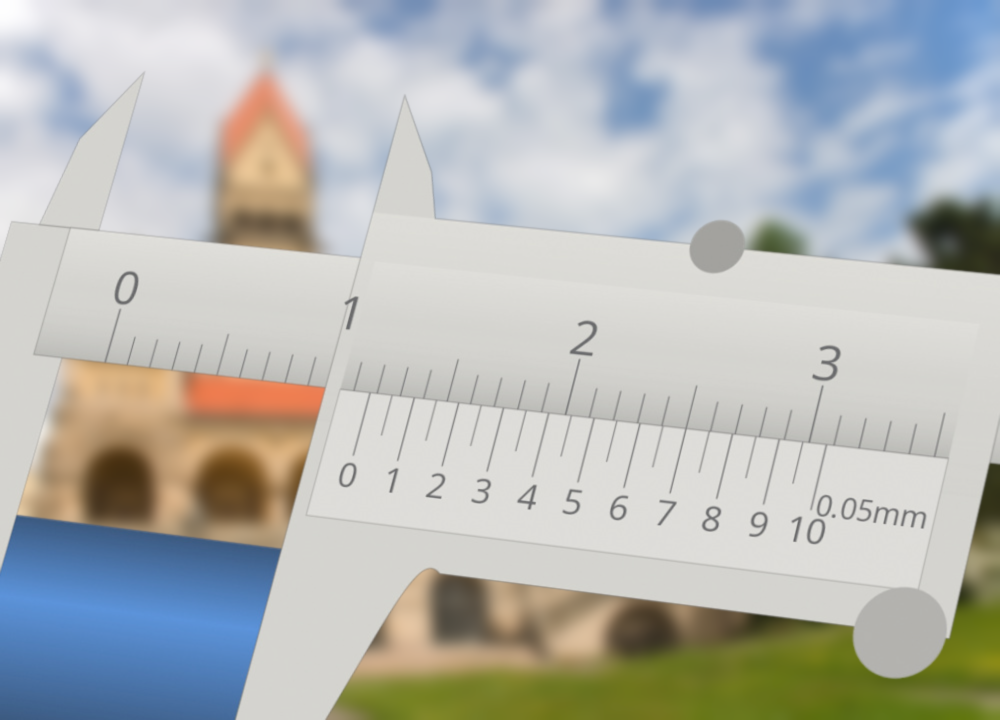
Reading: 11.7 mm
